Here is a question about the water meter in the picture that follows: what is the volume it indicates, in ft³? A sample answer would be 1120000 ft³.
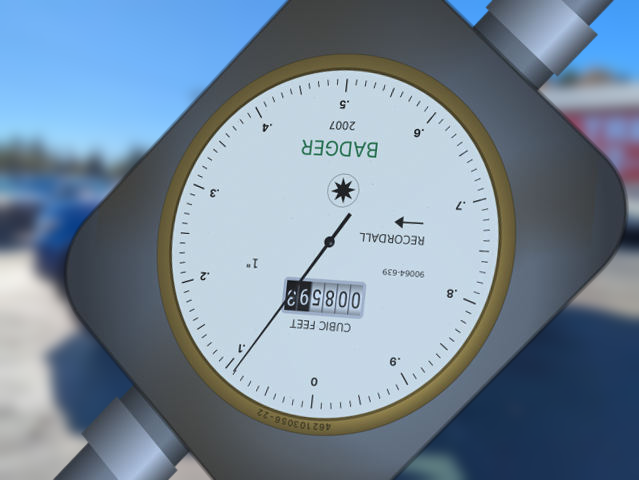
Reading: 8593.09 ft³
